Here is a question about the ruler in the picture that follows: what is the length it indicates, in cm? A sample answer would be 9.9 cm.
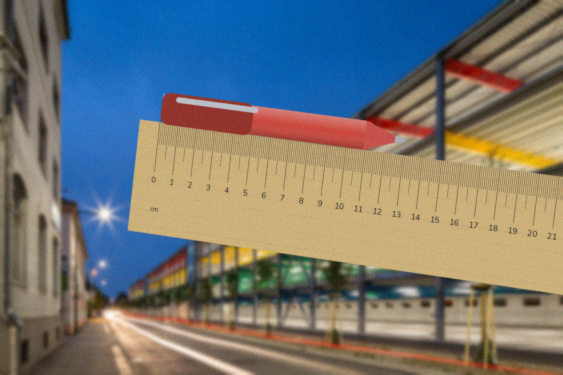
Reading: 13 cm
